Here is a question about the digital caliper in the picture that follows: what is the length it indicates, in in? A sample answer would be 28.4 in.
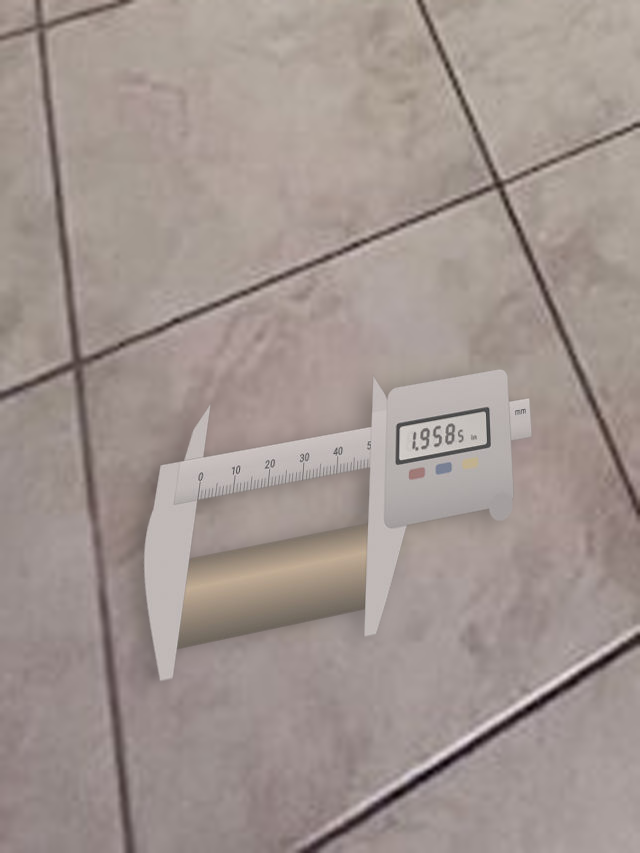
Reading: 1.9585 in
